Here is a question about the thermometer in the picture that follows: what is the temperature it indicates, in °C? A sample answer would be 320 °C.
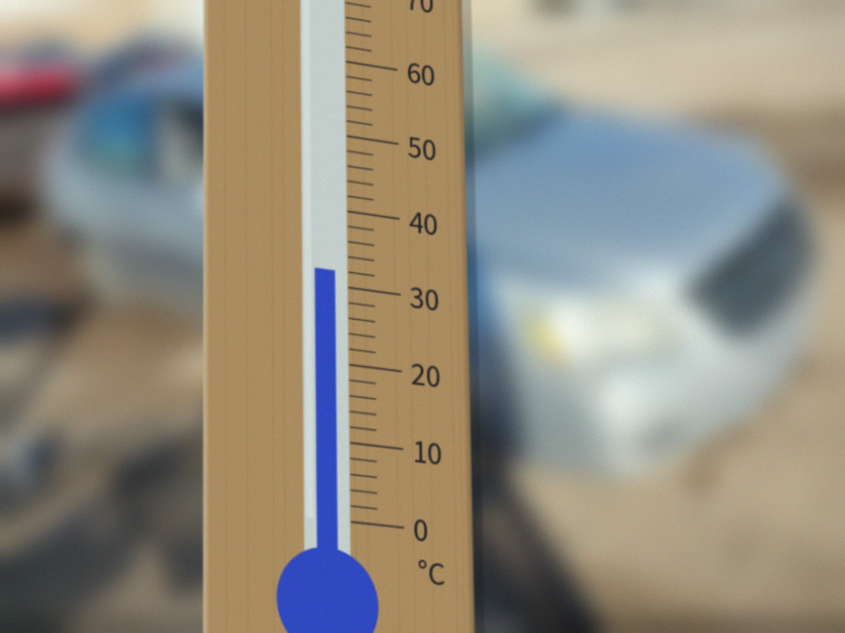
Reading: 32 °C
